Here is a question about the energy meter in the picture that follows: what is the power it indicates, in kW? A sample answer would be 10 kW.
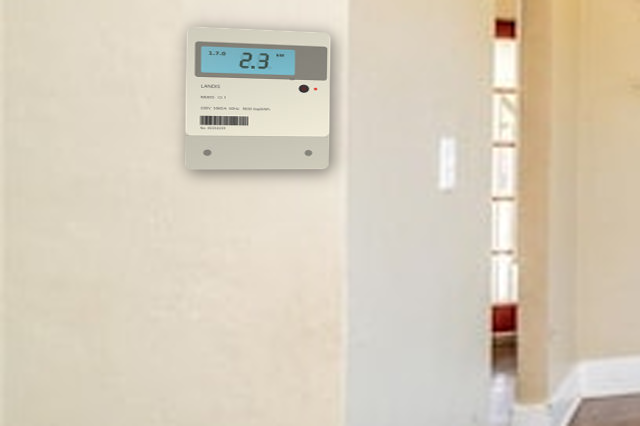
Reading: 2.3 kW
